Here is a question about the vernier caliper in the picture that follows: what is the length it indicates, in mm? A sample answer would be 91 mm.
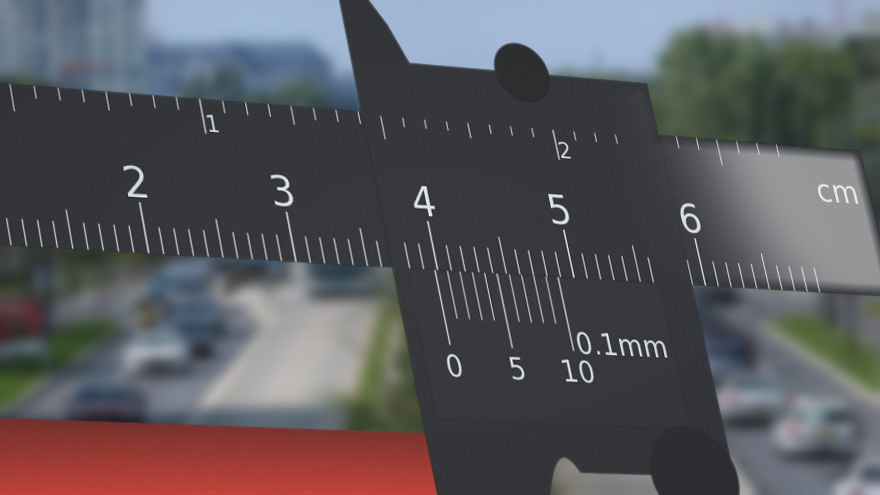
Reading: 39.8 mm
